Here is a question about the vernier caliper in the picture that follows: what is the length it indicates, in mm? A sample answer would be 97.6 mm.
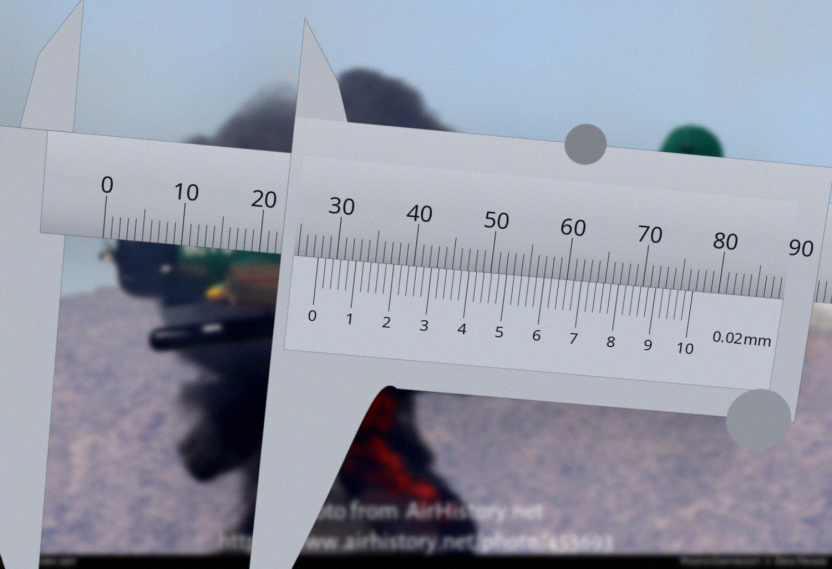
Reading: 27.6 mm
